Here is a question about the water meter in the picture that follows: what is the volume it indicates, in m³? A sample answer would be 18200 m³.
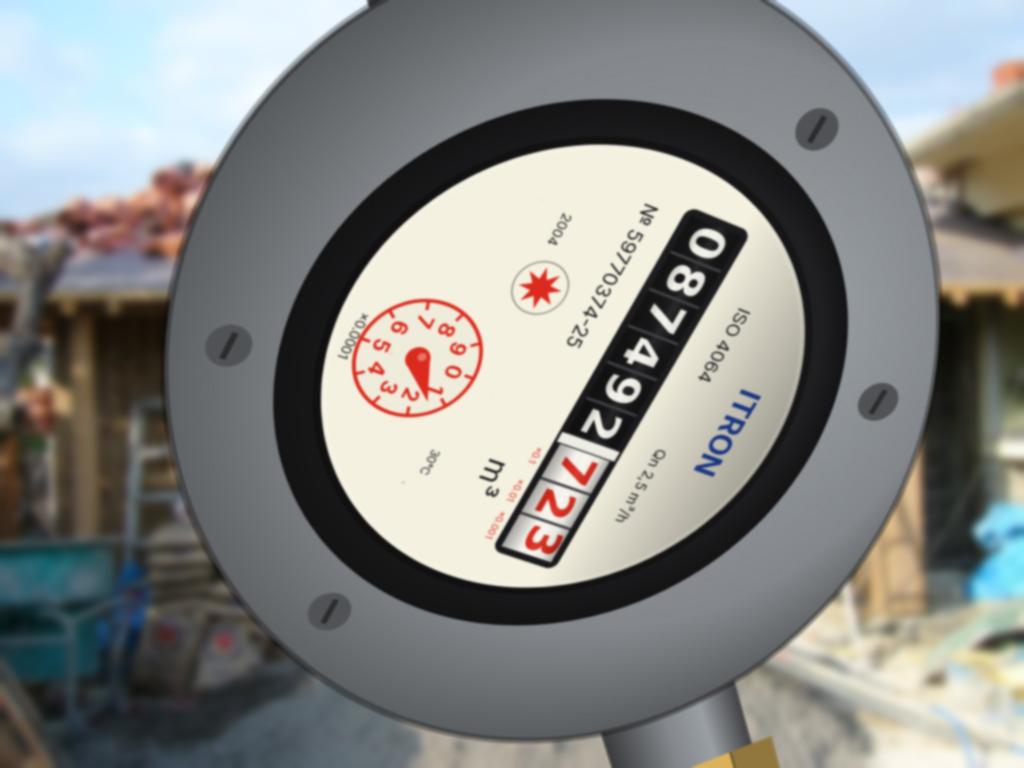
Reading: 87492.7231 m³
